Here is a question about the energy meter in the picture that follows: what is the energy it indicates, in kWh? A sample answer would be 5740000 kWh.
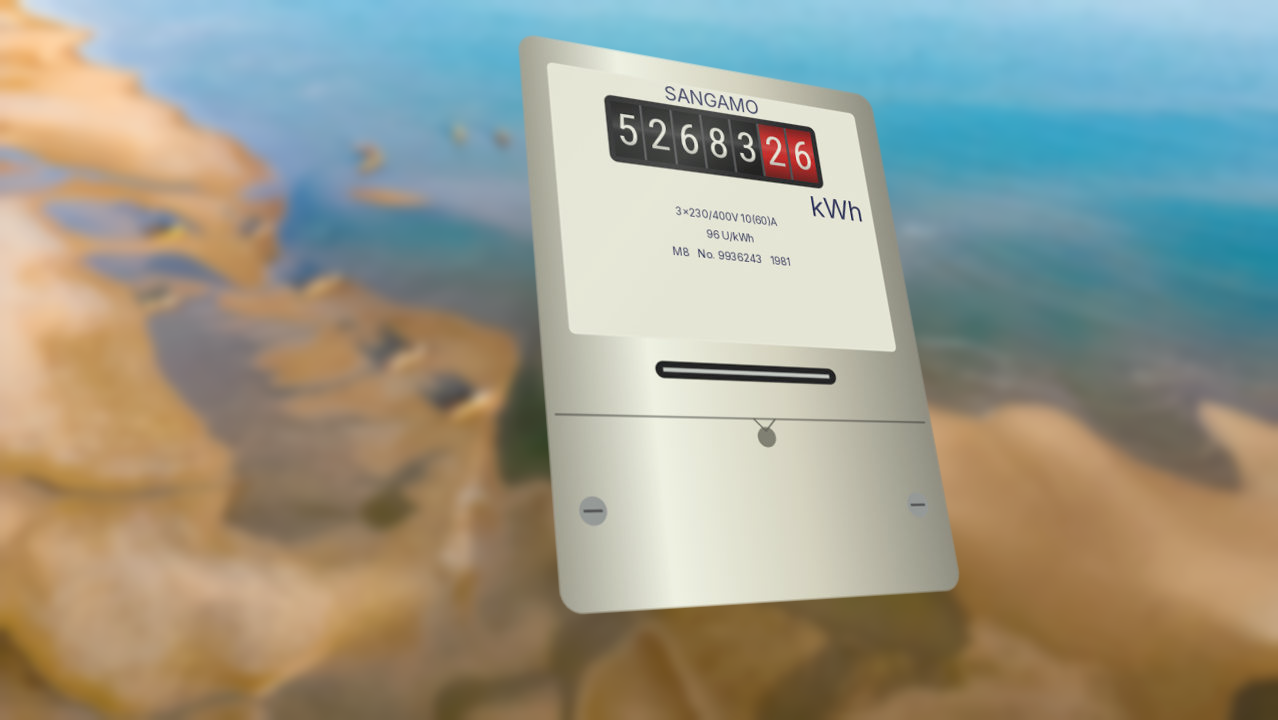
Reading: 52683.26 kWh
